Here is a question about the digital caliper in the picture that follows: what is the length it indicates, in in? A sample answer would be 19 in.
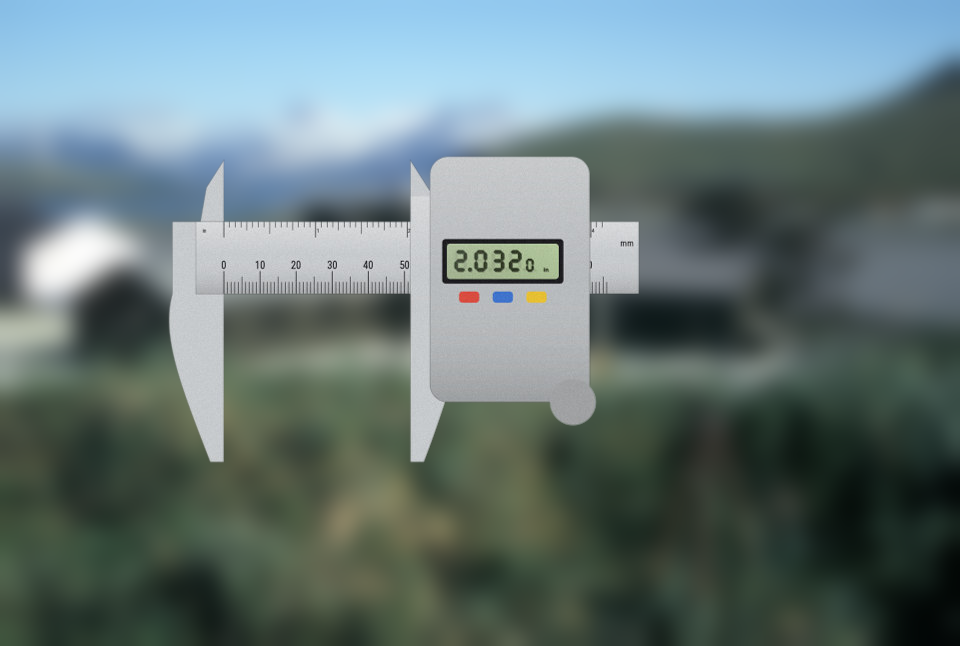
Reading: 2.0320 in
